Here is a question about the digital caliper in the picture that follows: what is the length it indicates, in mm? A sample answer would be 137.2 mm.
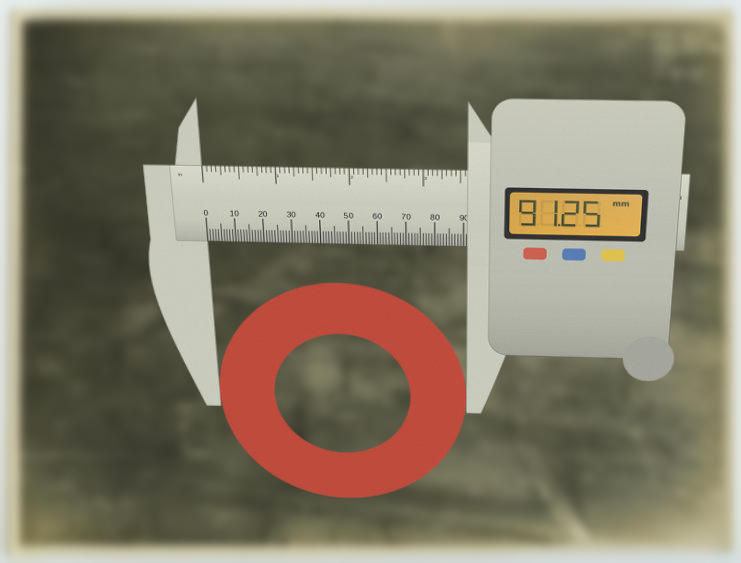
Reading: 91.25 mm
